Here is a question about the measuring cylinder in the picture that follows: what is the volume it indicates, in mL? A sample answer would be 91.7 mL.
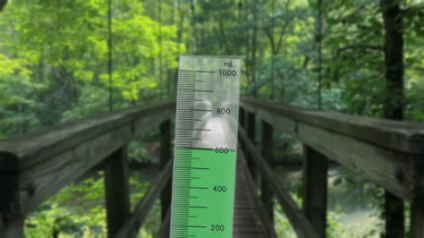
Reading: 600 mL
